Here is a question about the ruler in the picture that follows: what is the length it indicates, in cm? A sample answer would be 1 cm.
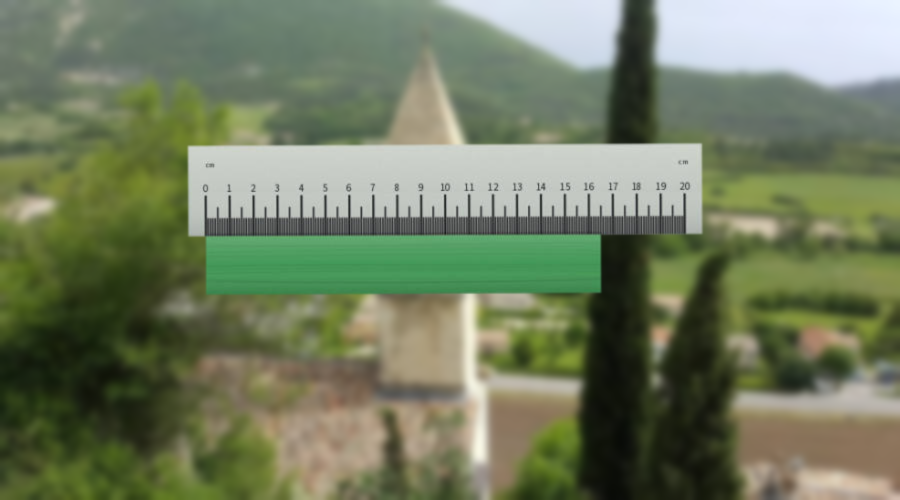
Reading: 16.5 cm
